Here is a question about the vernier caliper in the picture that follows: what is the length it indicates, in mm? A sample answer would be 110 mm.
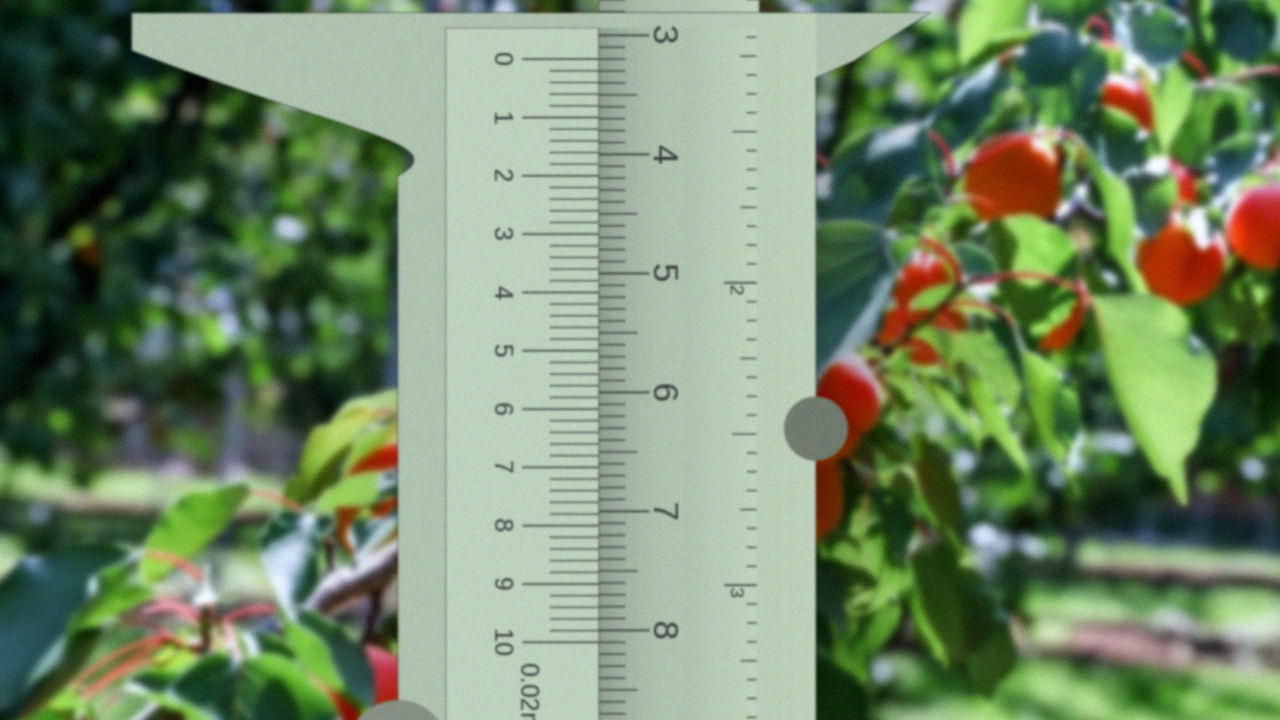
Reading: 32.0 mm
